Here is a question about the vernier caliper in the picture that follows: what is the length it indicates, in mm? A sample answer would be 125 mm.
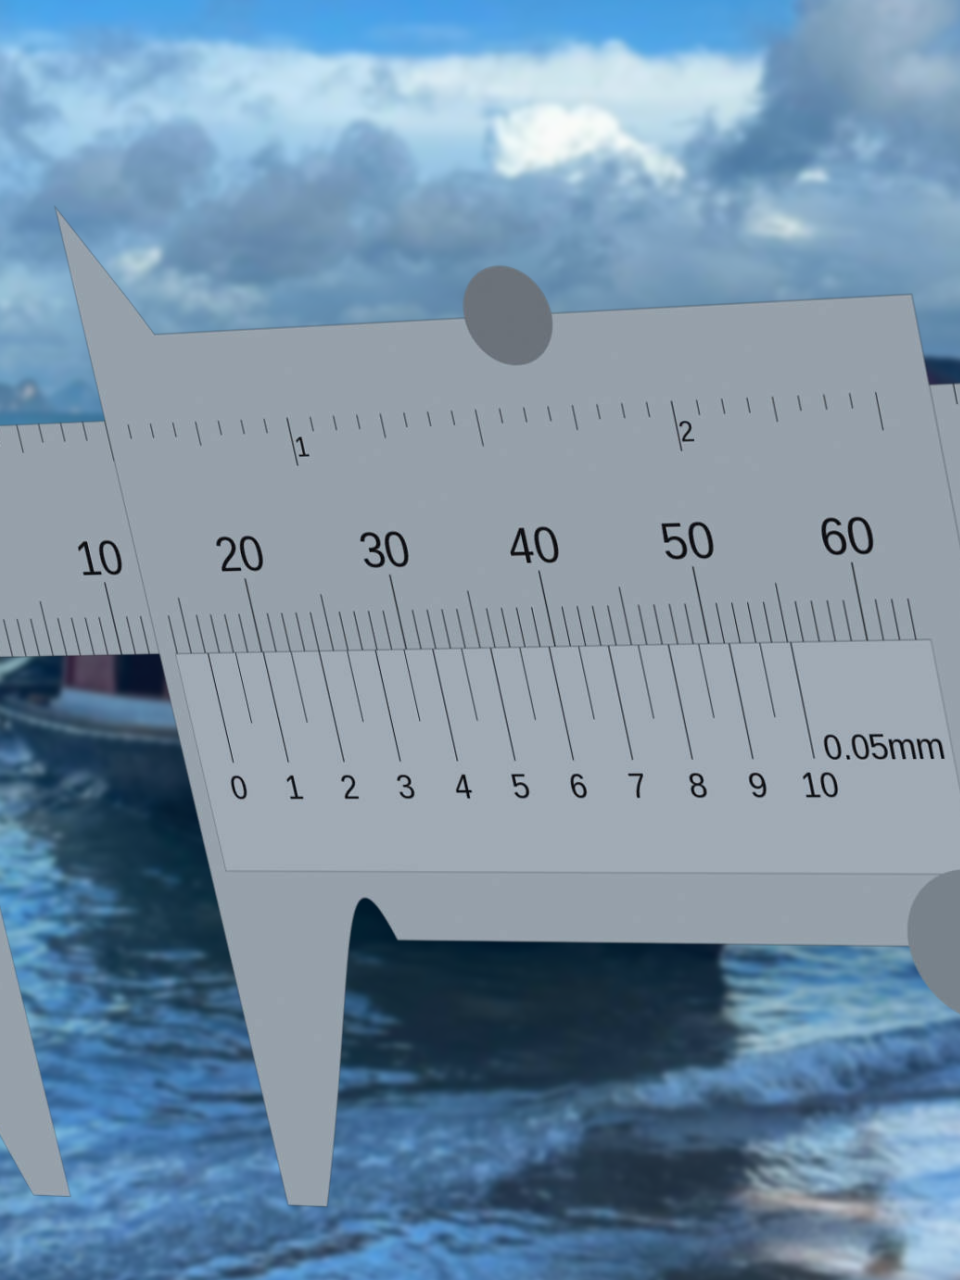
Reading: 16.2 mm
